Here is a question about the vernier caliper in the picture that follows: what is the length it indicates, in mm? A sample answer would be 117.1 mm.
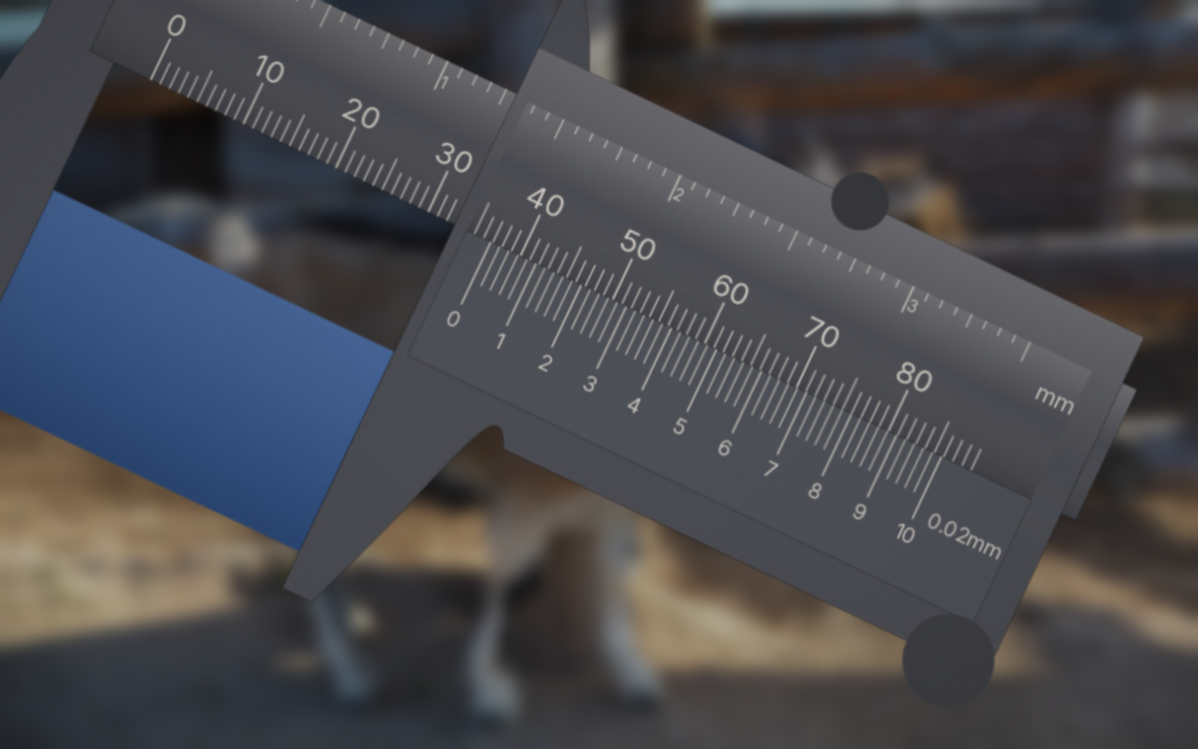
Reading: 36.8 mm
